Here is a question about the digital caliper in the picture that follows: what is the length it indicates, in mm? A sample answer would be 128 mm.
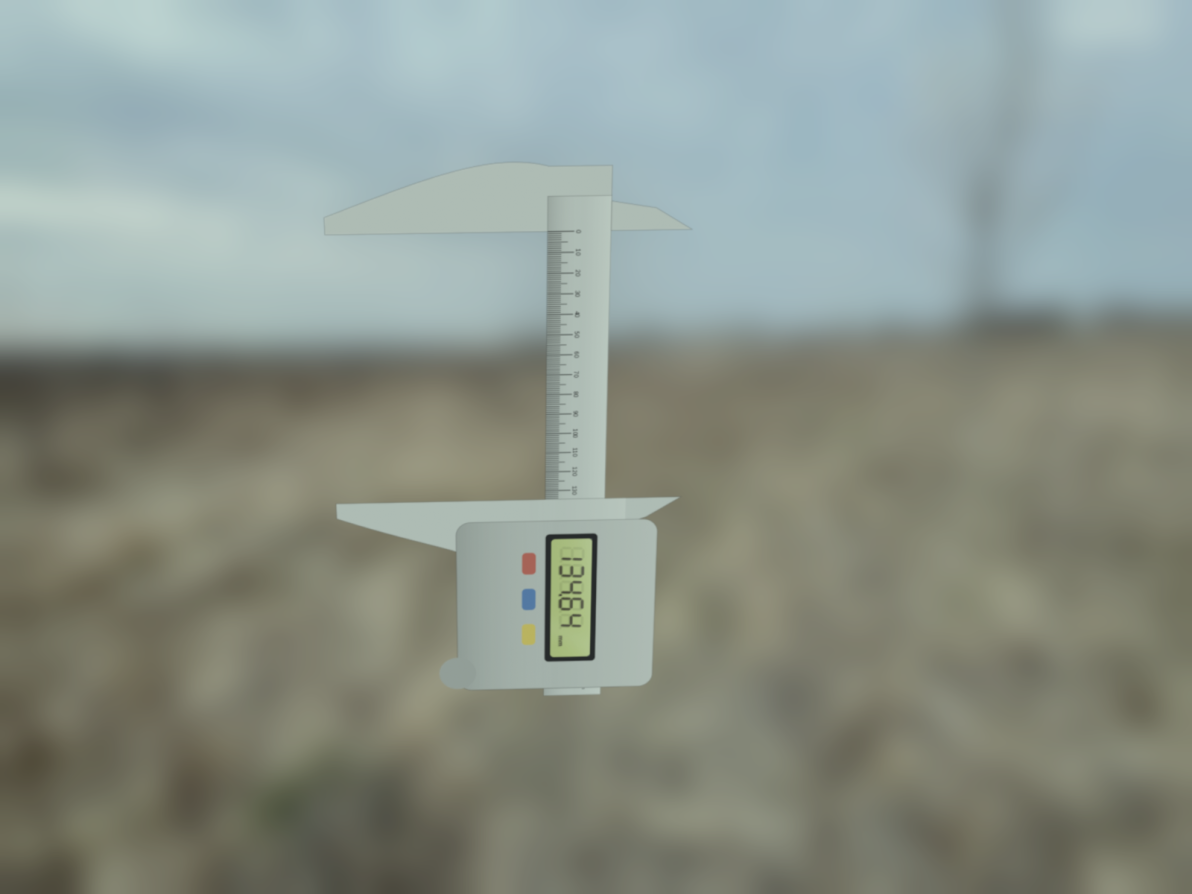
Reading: 134.64 mm
